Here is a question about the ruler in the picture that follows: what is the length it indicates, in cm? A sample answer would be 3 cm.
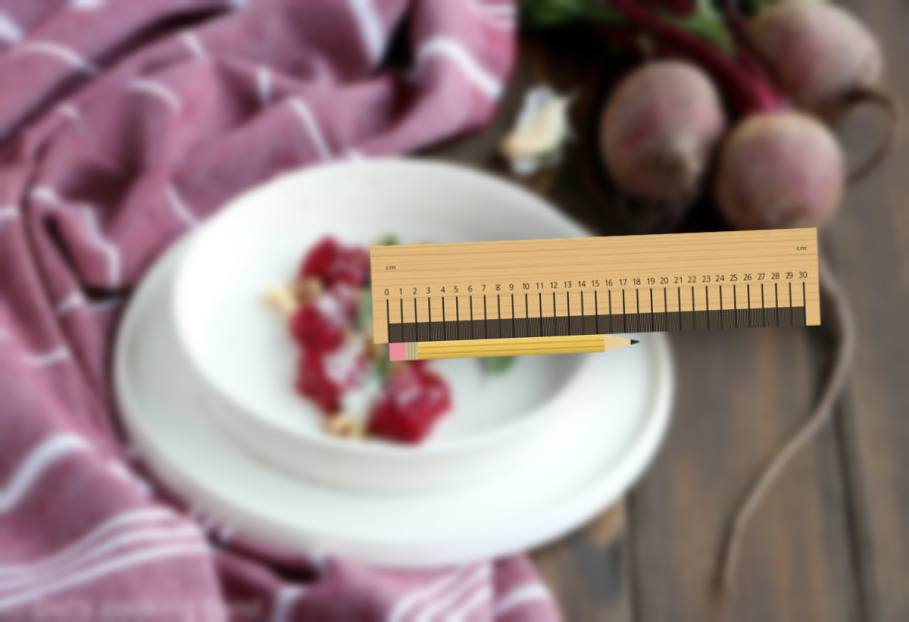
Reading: 18 cm
